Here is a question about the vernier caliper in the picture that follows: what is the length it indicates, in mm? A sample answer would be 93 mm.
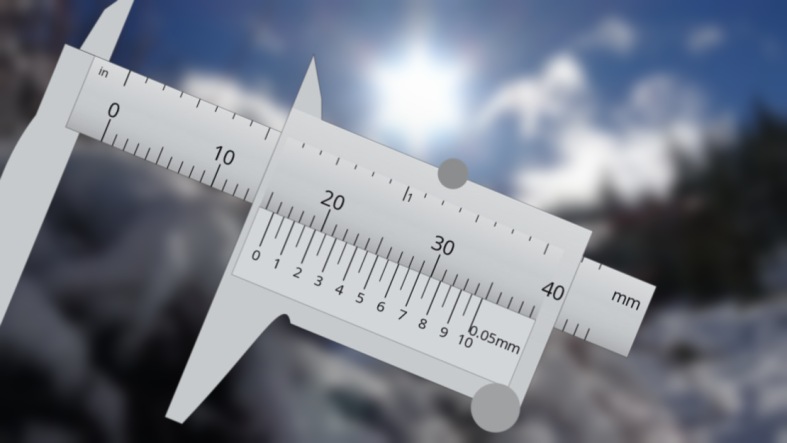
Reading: 15.7 mm
